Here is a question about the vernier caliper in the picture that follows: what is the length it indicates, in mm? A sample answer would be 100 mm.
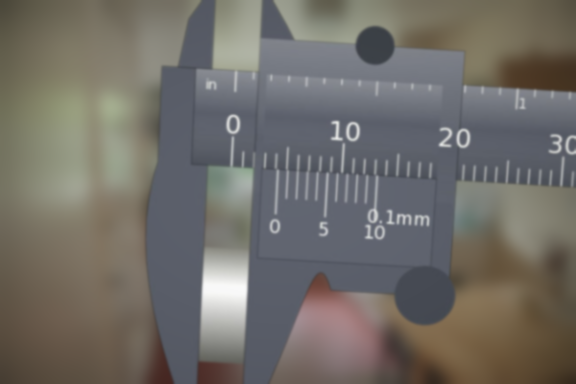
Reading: 4.2 mm
